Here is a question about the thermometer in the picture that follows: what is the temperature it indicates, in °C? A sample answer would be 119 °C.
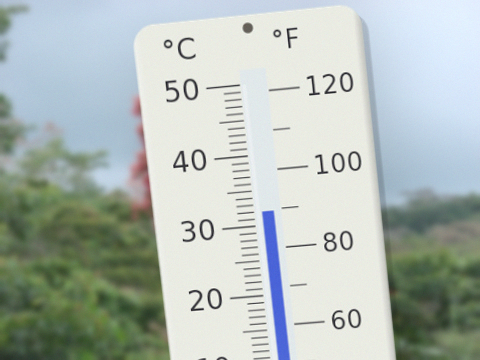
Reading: 32 °C
